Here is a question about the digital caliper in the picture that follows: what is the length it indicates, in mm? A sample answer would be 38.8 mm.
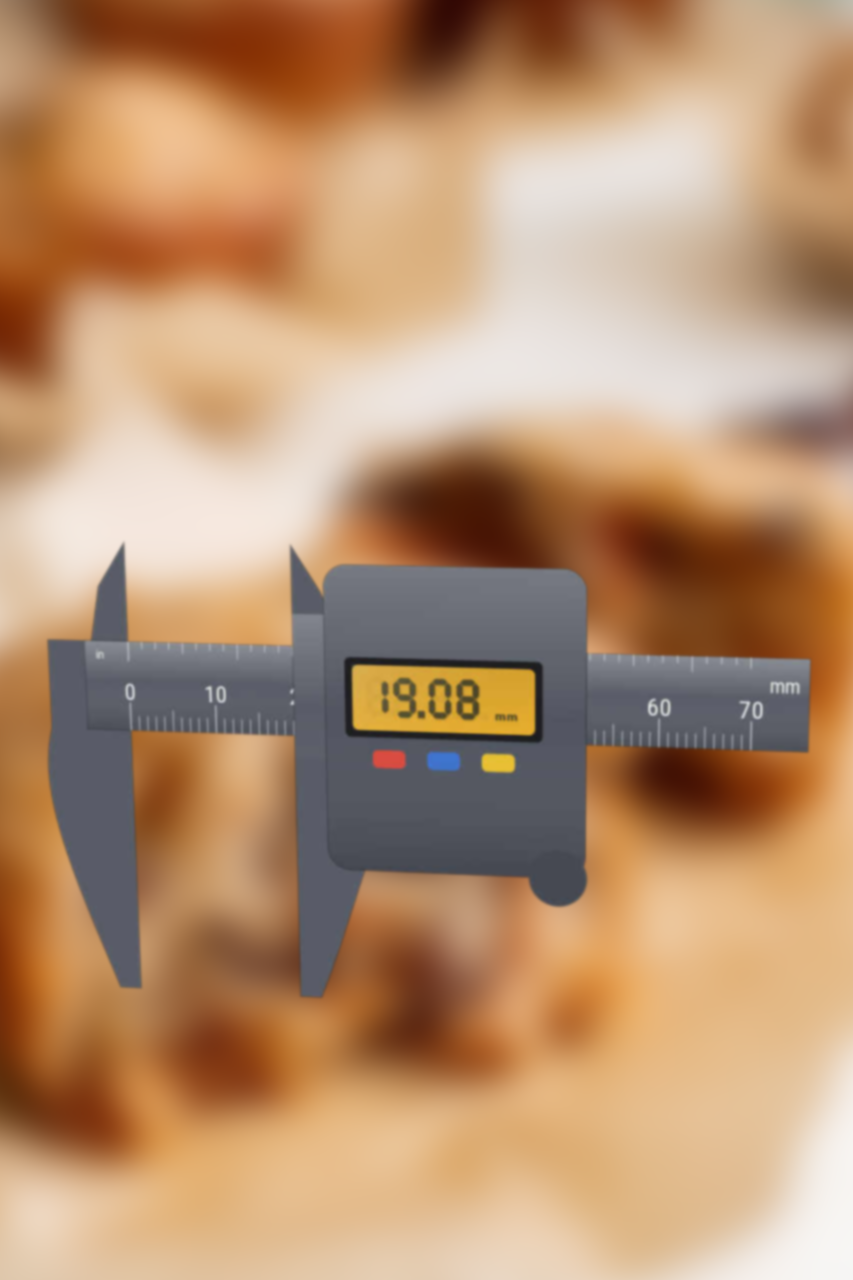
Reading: 19.08 mm
